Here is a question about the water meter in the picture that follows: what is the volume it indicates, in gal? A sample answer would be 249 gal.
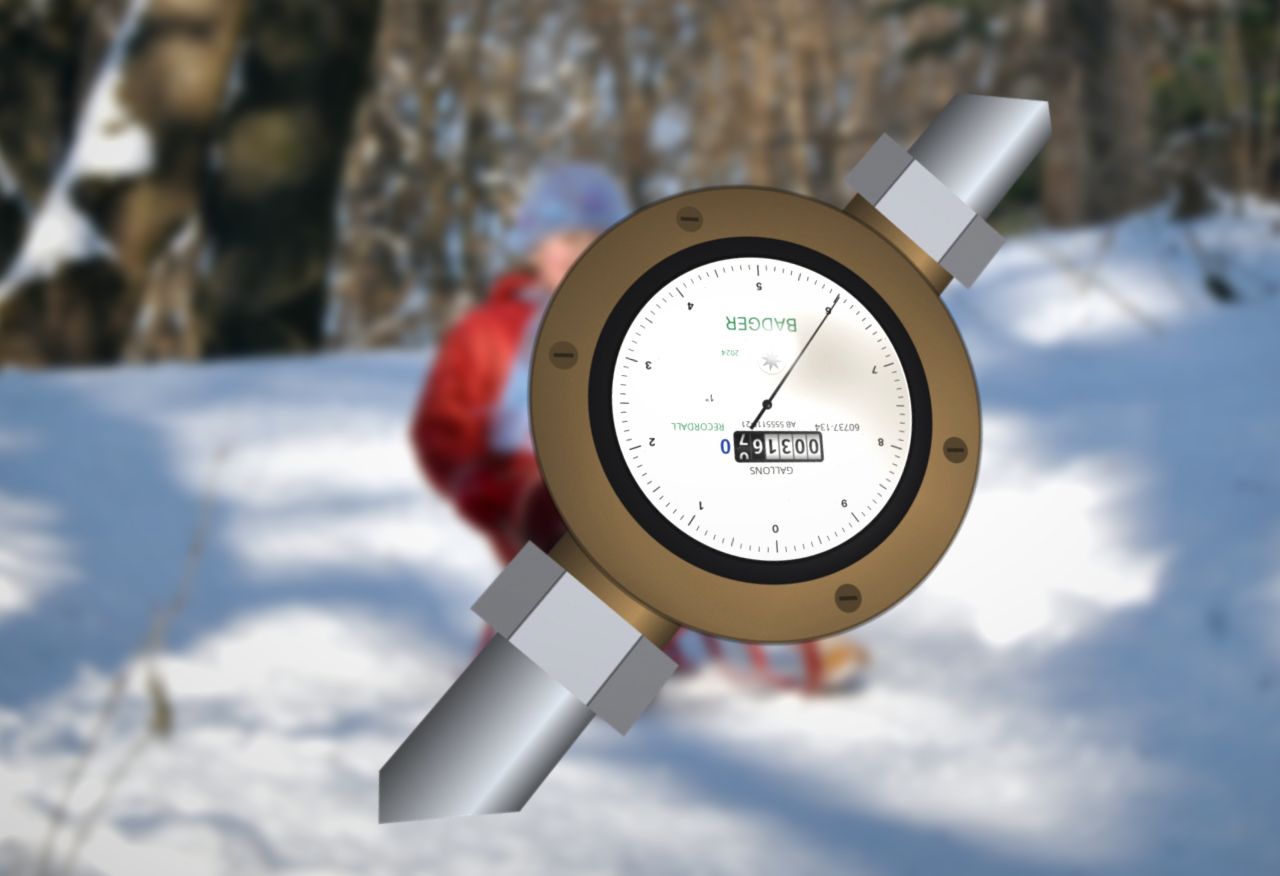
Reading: 31666.0 gal
